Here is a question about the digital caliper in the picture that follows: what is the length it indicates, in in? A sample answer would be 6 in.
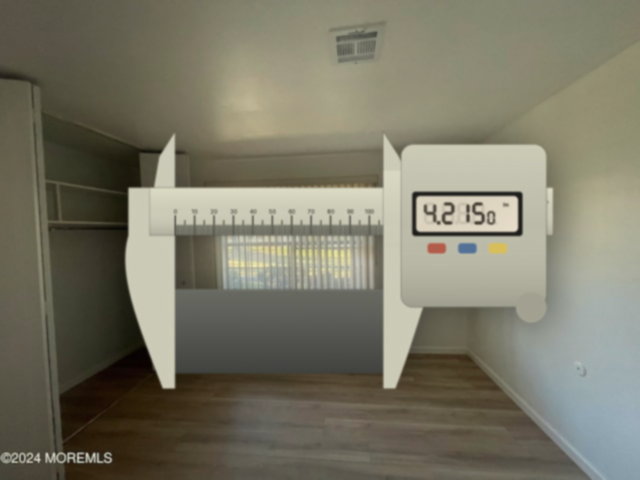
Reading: 4.2150 in
